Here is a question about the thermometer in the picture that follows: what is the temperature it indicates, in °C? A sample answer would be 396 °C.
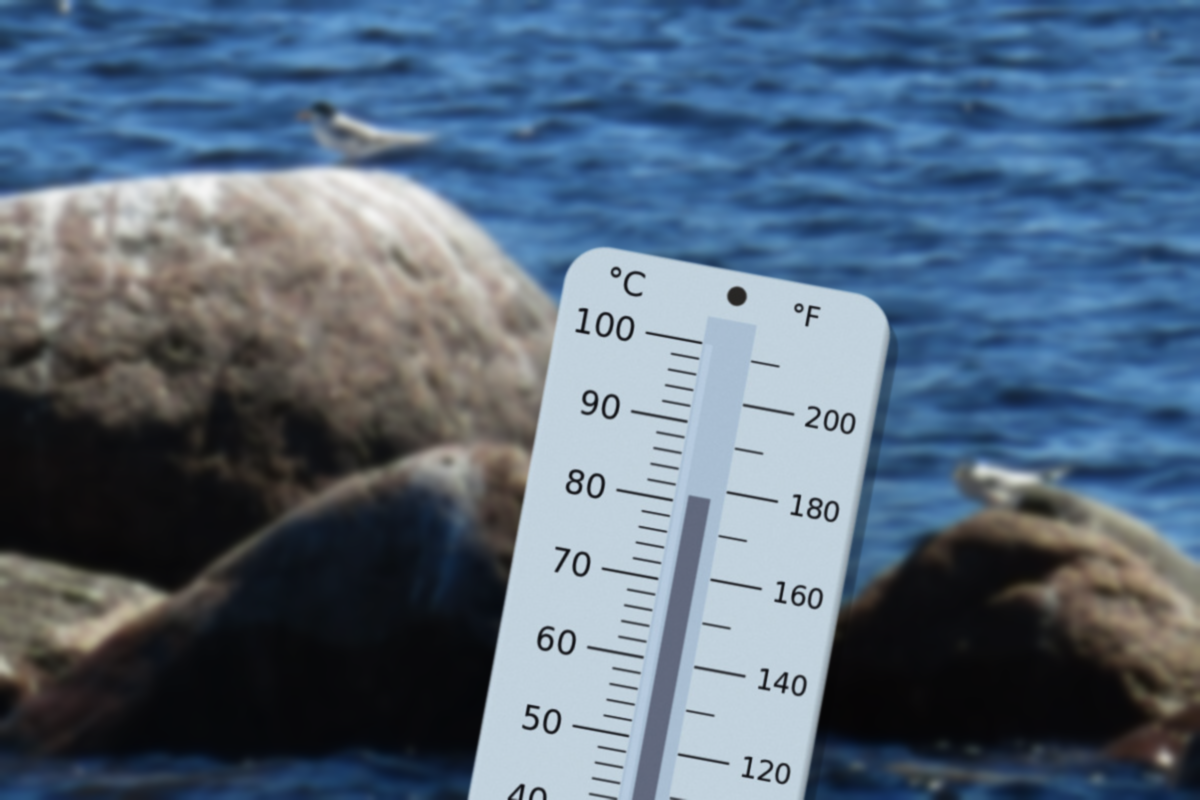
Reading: 81 °C
